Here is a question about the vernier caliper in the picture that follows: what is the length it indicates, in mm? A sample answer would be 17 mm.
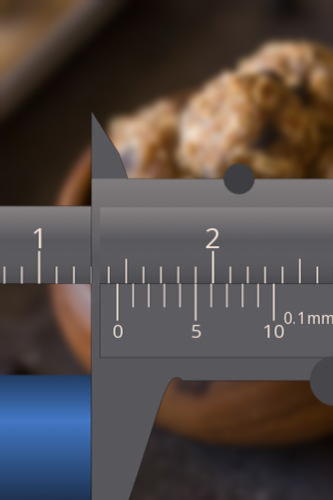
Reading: 14.5 mm
